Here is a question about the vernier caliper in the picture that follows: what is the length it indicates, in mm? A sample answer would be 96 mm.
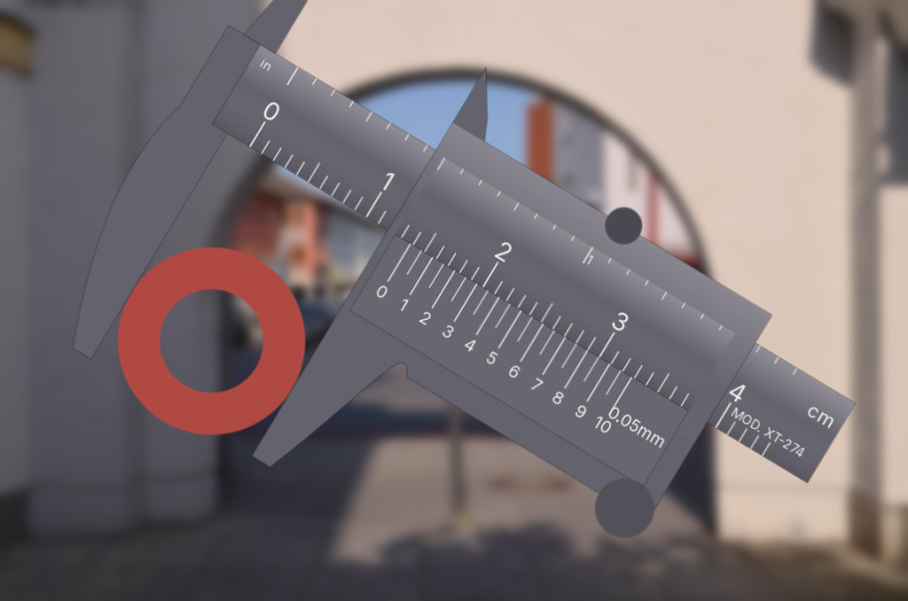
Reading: 13.8 mm
